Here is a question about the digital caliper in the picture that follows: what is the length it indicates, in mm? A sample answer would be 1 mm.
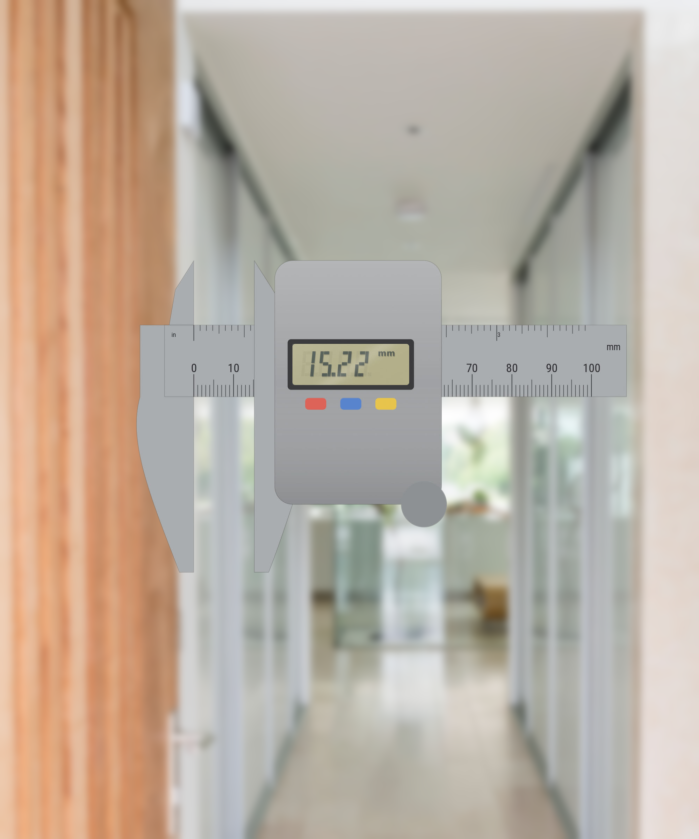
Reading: 15.22 mm
